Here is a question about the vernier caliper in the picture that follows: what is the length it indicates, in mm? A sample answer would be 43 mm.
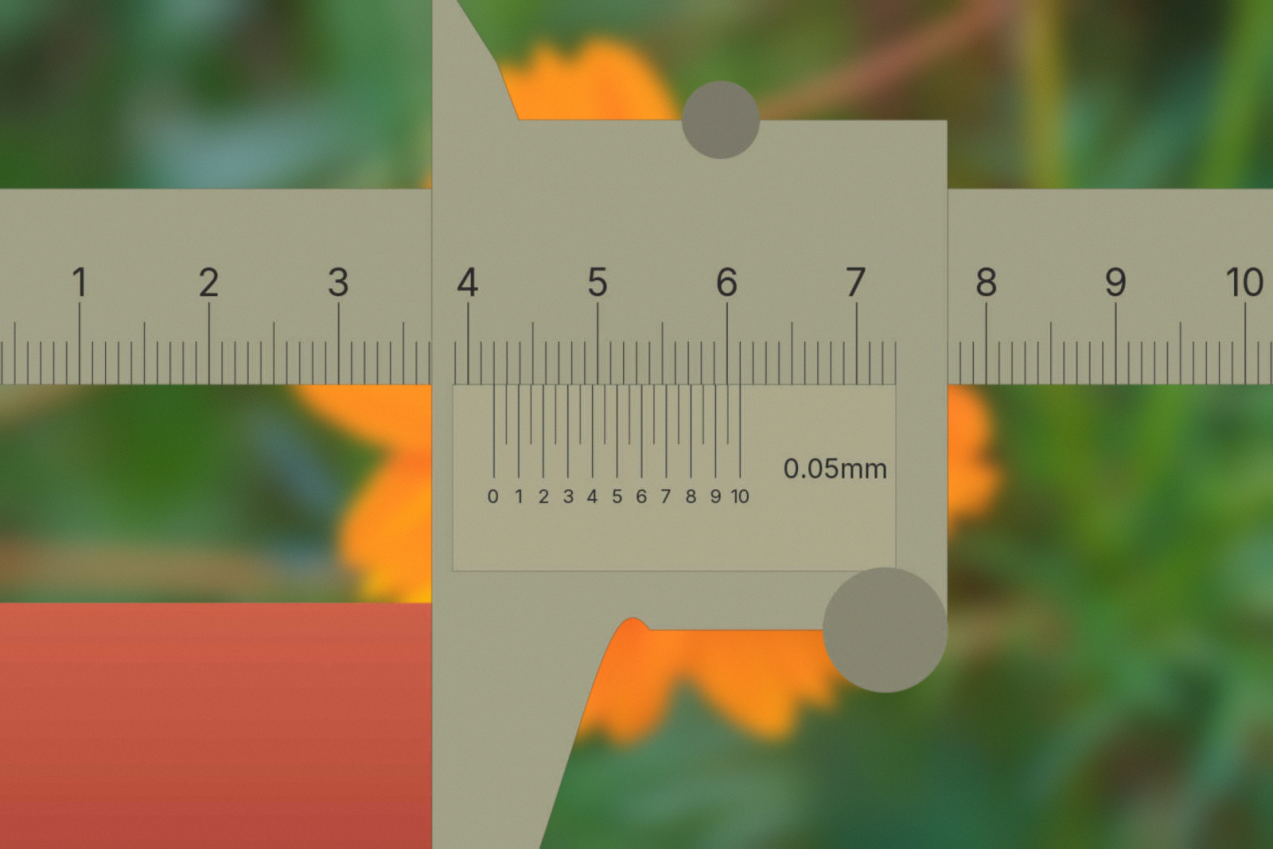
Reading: 42.0 mm
